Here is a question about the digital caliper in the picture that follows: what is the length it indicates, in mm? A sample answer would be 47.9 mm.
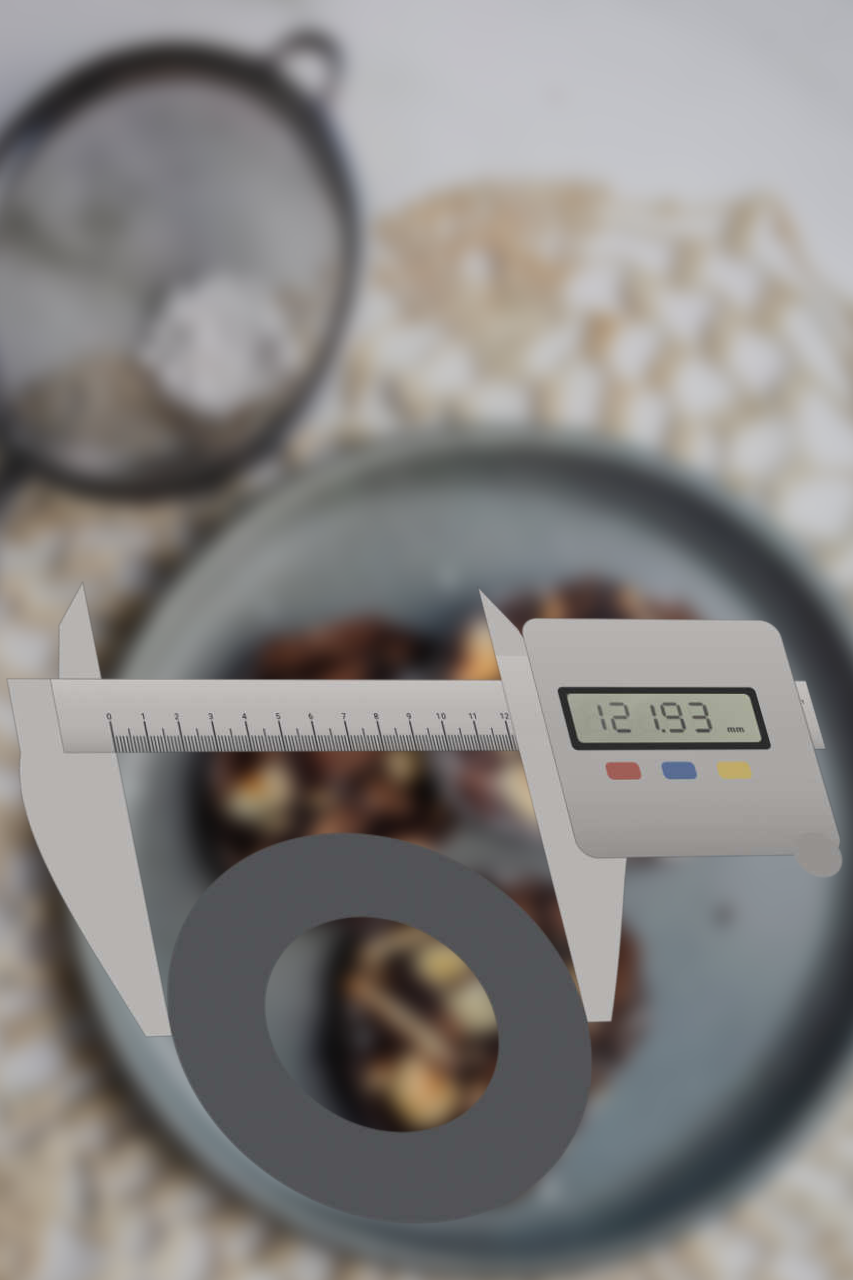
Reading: 121.93 mm
